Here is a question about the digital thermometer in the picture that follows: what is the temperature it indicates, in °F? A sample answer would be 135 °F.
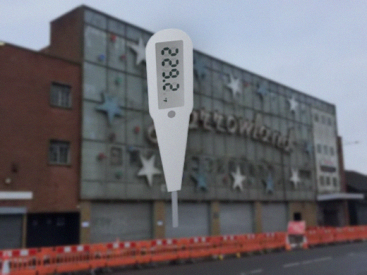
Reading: 229.2 °F
